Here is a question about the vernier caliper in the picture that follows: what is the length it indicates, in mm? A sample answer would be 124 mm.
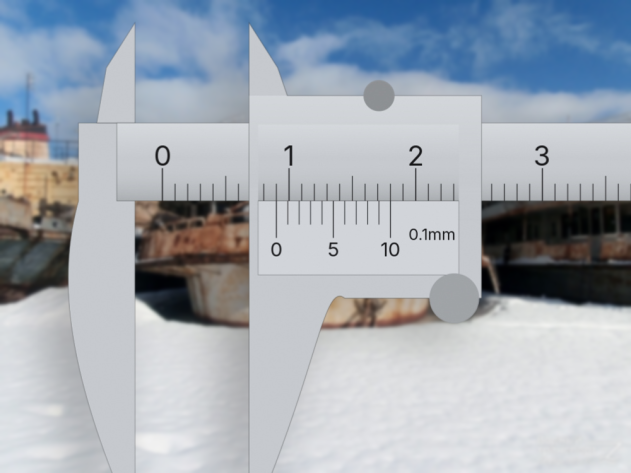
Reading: 9.0 mm
